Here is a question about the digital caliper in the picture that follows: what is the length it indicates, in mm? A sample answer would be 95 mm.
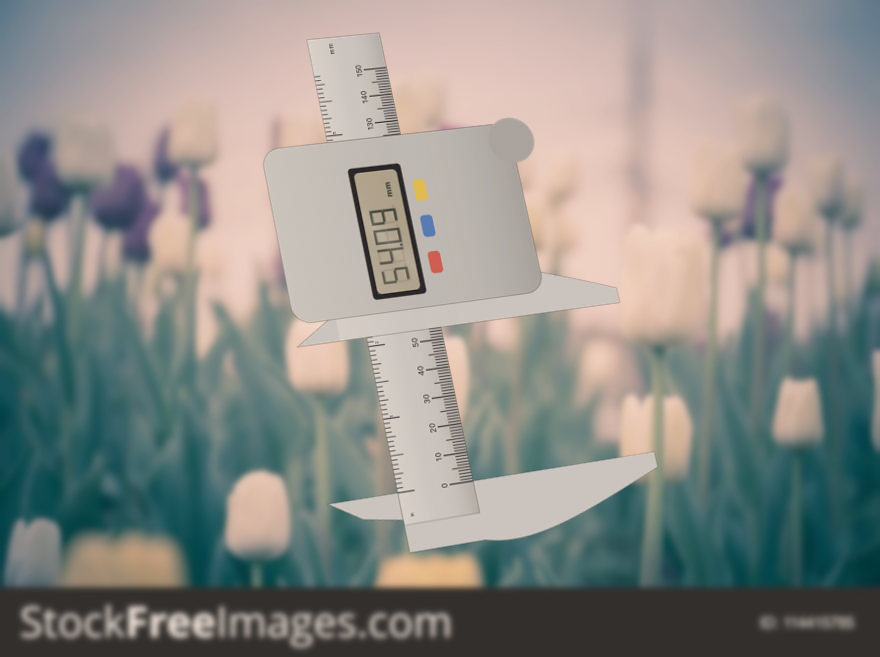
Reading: 54.09 mm
